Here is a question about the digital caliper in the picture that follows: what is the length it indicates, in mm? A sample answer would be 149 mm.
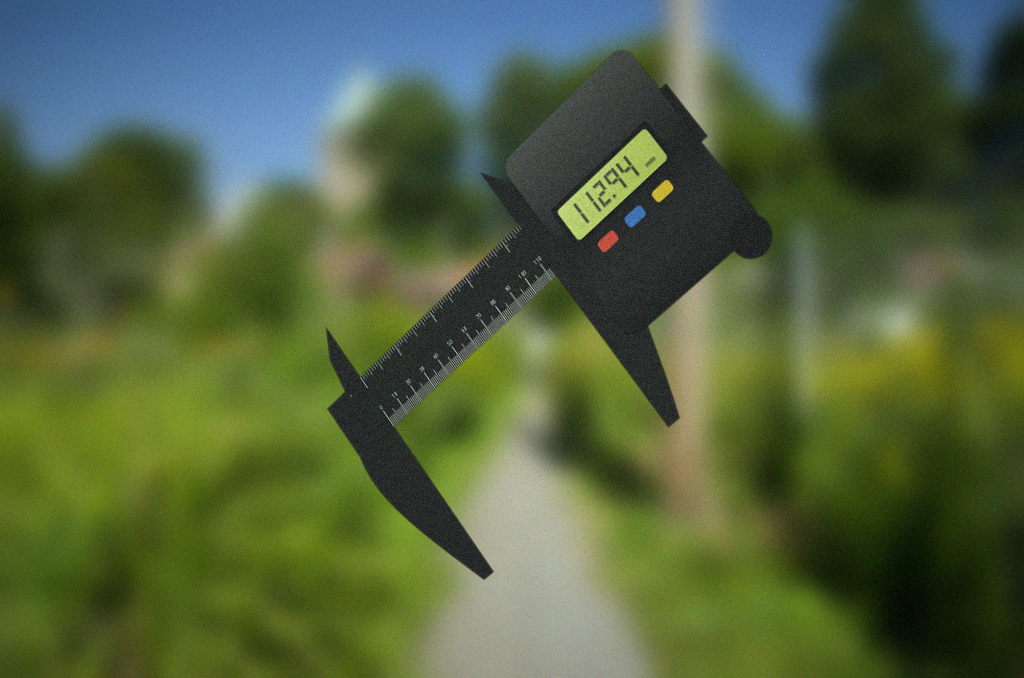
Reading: 112.94 mm
